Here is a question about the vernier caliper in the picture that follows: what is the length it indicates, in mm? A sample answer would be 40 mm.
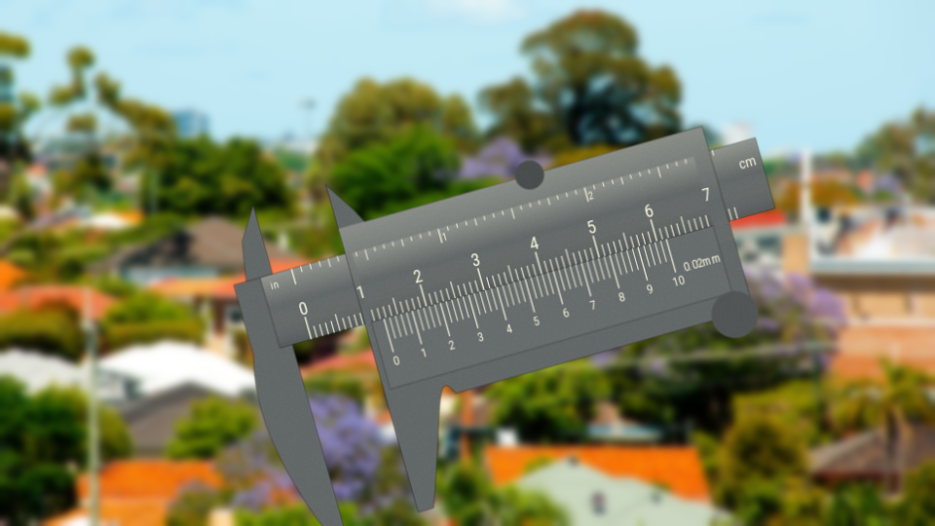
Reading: 12.6 mm
